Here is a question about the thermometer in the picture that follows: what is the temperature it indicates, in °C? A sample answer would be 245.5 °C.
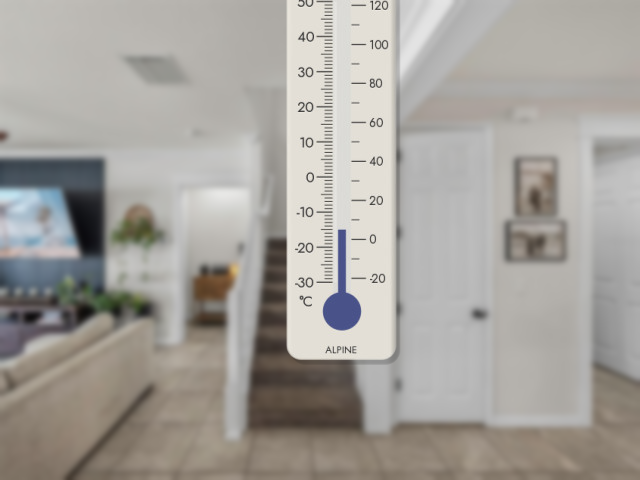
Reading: -15 °C
